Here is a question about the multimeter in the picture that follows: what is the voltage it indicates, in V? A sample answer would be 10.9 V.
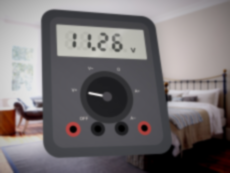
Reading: 11.26 V
